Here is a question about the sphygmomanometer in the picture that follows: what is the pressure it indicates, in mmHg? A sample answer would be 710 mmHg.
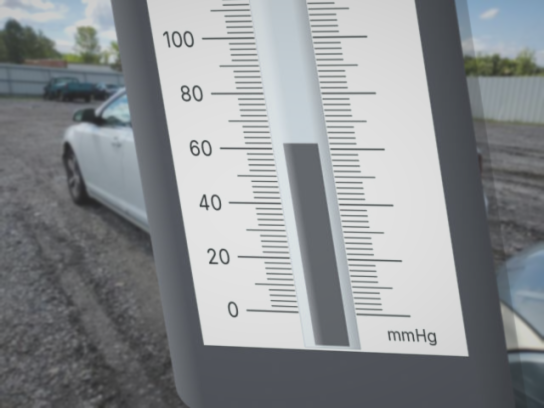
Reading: 62 mmHg
